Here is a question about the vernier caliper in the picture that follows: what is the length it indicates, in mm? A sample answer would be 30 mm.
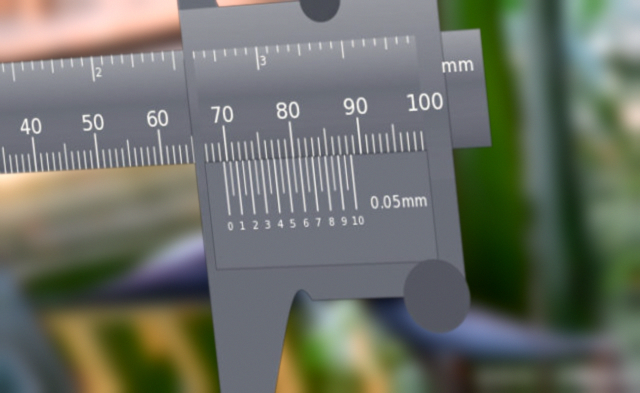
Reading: 69.5 mm
